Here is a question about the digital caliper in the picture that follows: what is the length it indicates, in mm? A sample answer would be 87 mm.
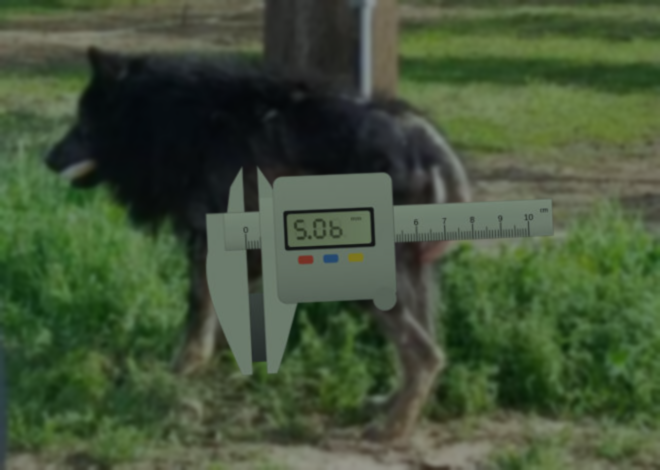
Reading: 5.06 mm
